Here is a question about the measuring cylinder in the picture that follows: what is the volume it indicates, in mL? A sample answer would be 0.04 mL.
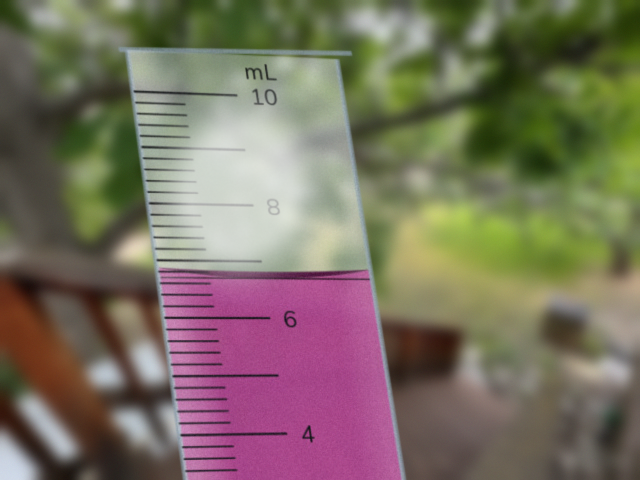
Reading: 6.7 mL
